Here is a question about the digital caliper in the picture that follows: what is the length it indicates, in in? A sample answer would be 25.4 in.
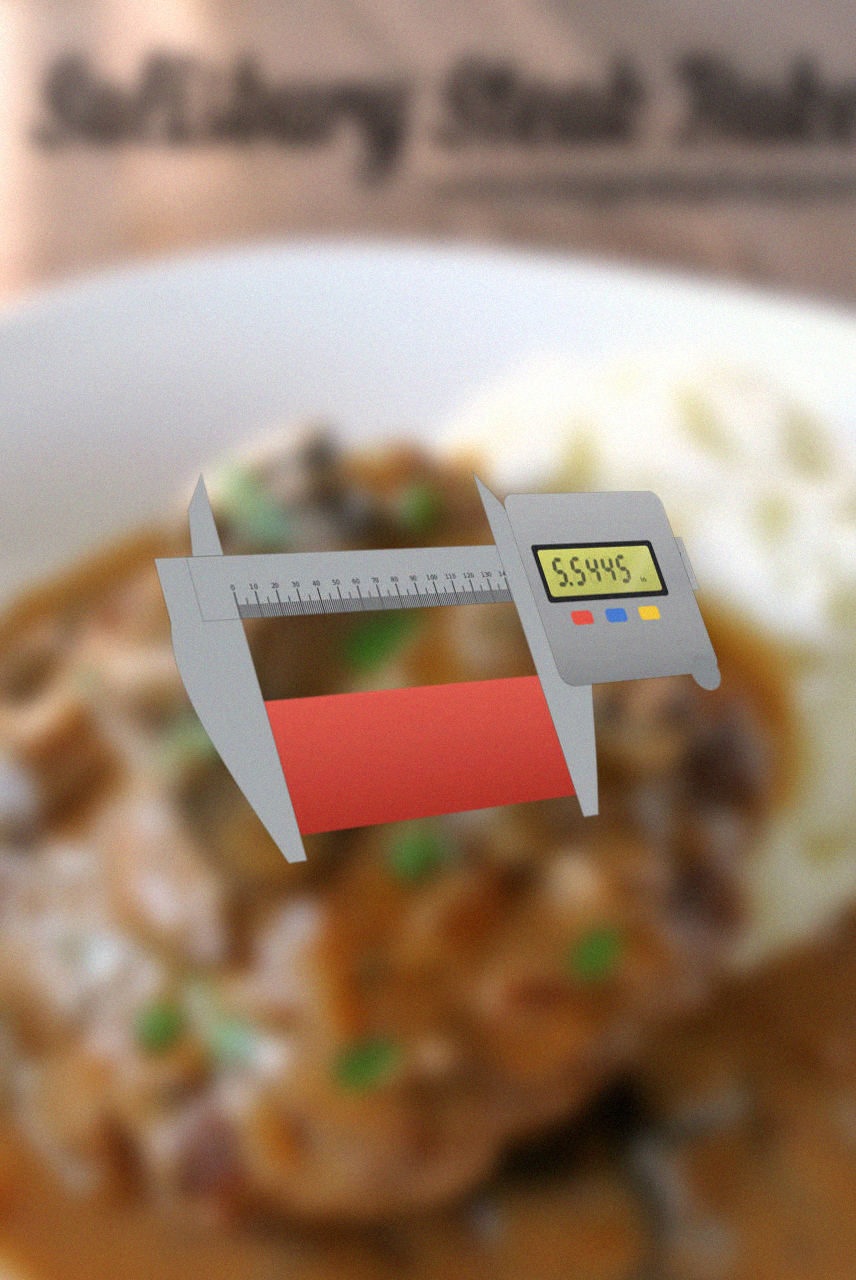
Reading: 5.5445 in
